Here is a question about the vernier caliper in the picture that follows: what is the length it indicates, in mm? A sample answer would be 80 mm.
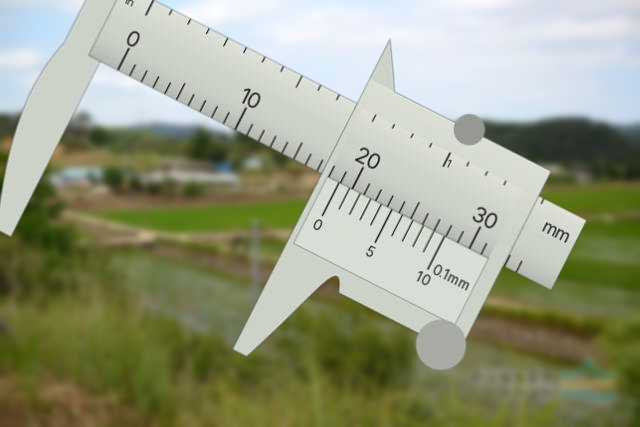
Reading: 18.9 mm
